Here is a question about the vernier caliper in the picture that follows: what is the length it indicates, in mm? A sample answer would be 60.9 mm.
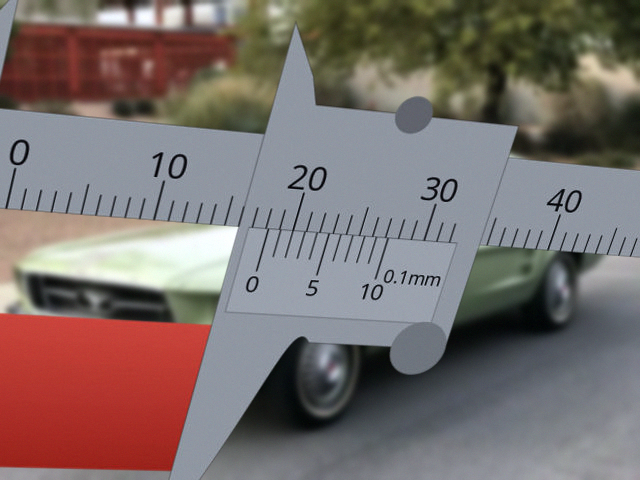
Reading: 18.2 mm
